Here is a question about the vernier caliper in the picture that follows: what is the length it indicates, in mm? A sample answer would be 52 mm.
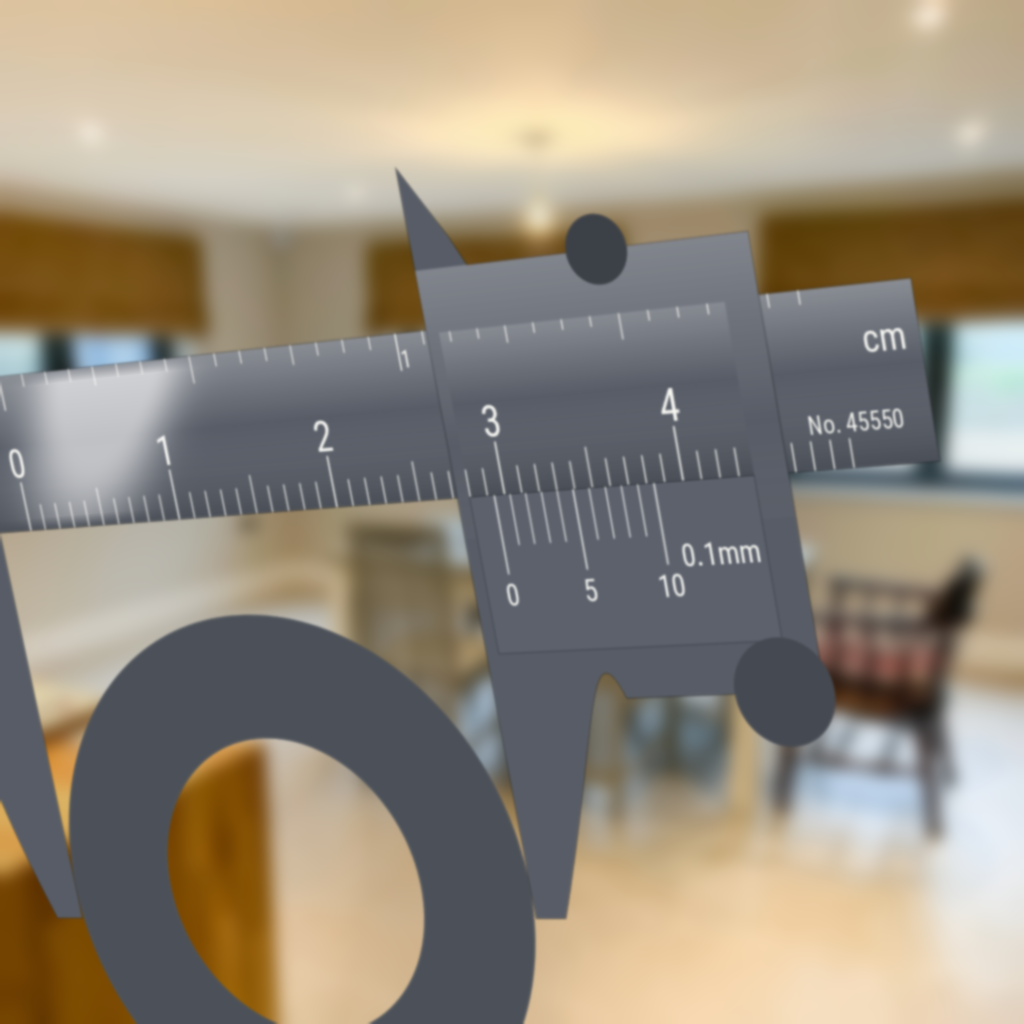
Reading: 29.4 mm
